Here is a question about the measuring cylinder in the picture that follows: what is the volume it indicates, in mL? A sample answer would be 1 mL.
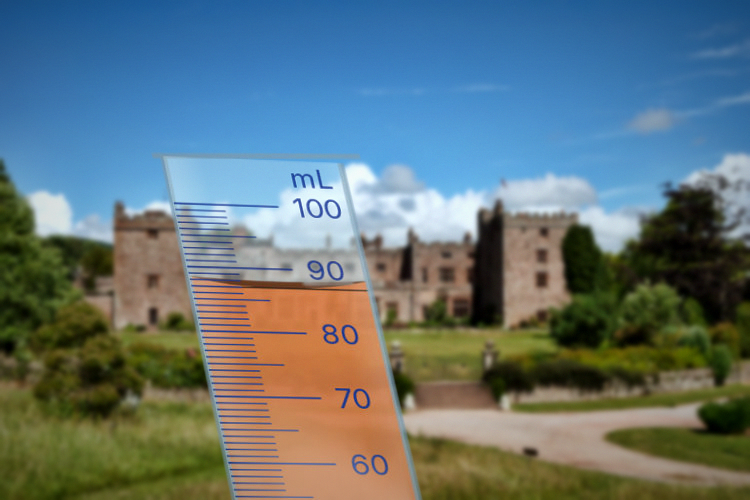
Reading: 87 mL
